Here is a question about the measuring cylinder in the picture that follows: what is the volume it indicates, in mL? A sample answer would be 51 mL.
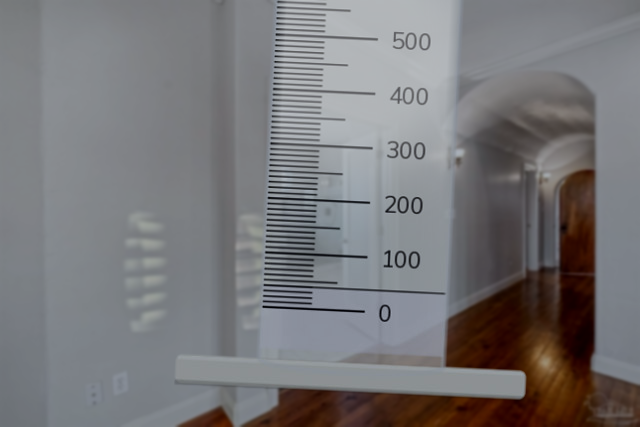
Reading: 40 mL
